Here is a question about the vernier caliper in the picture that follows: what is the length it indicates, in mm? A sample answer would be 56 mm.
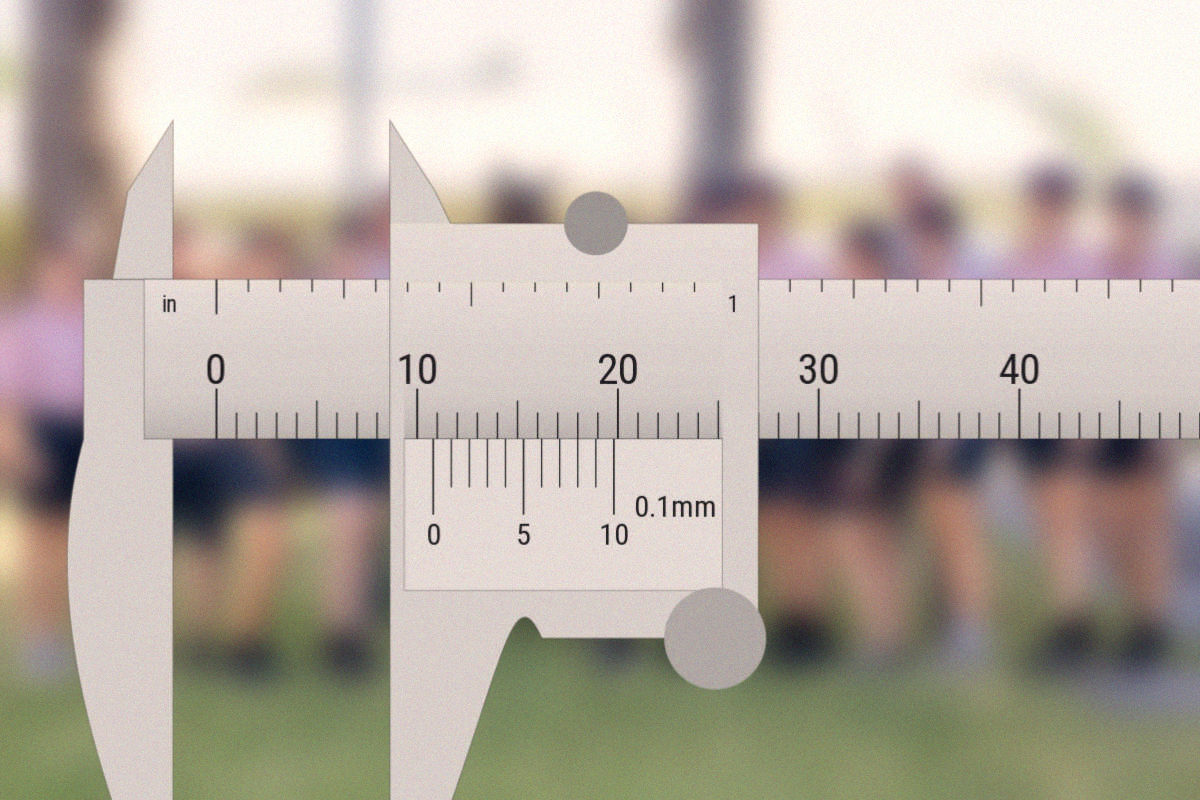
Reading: 10.8 mm
